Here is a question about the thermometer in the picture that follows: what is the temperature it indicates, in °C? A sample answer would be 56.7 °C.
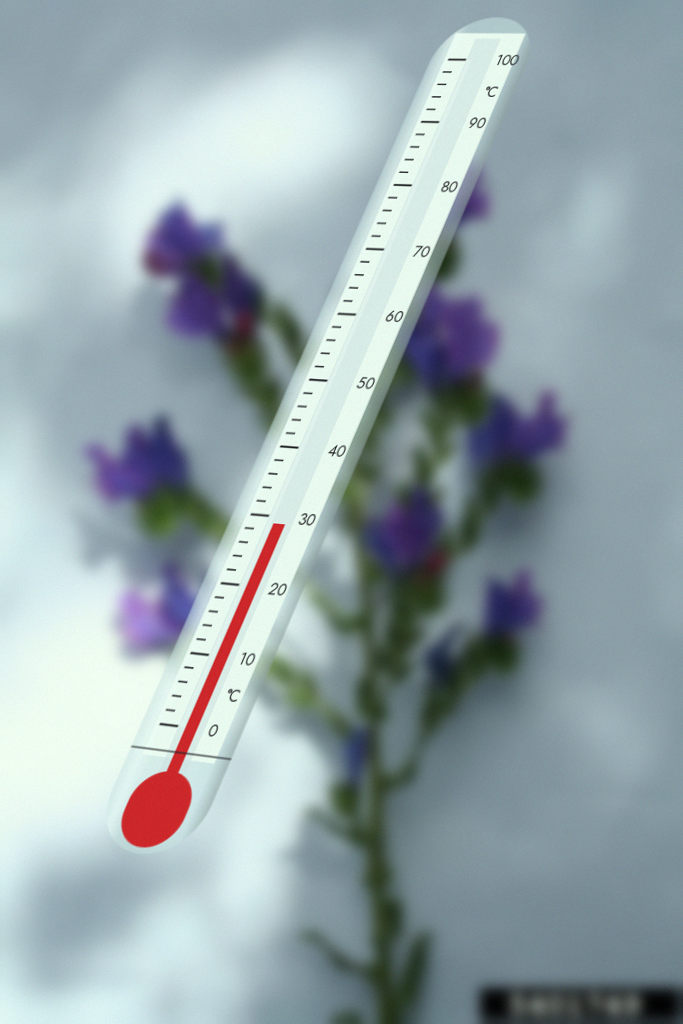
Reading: 29 °C
